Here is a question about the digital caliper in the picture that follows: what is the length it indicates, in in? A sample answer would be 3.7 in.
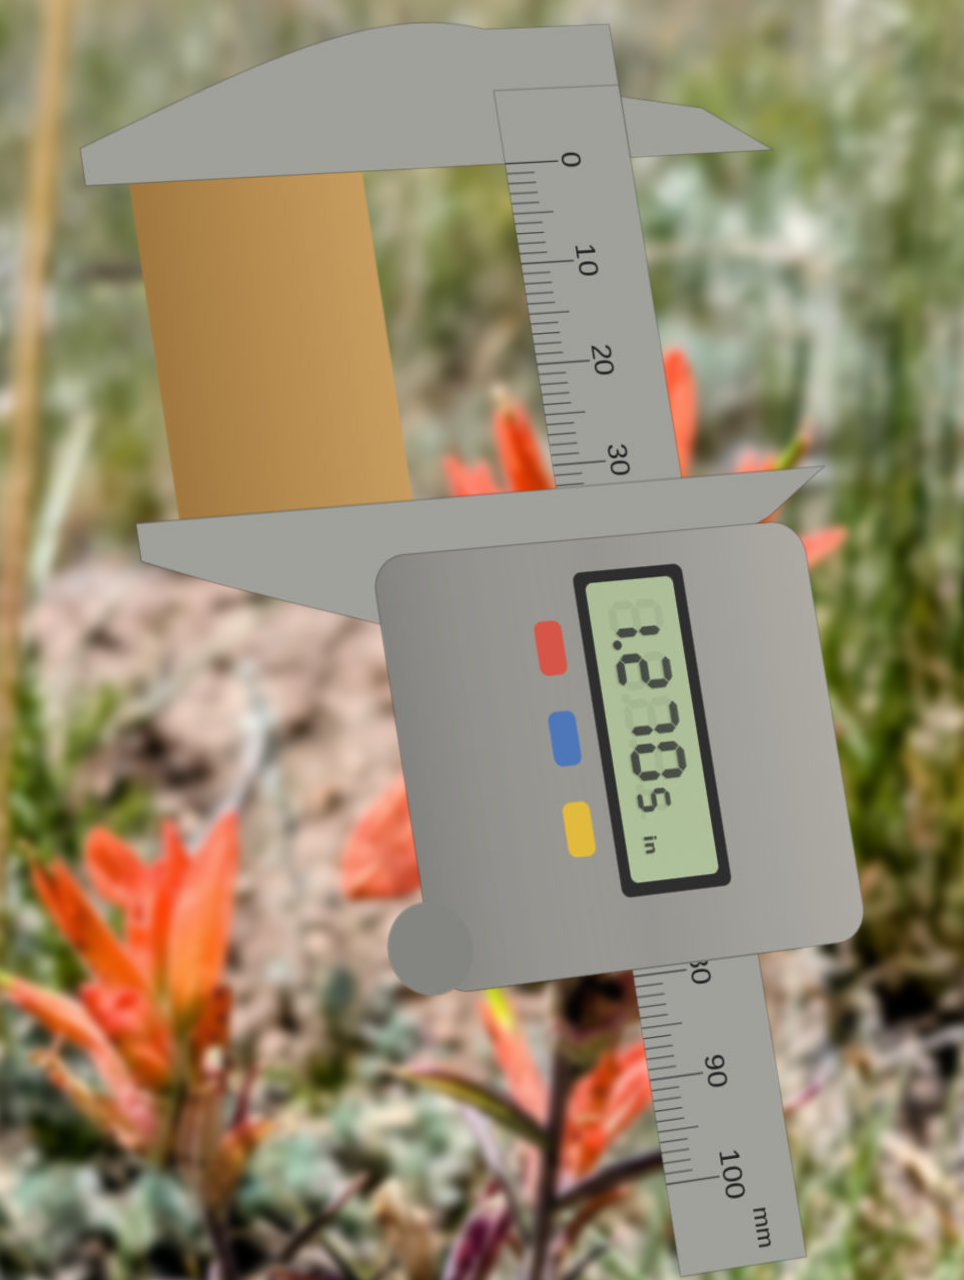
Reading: 1.2705 in
